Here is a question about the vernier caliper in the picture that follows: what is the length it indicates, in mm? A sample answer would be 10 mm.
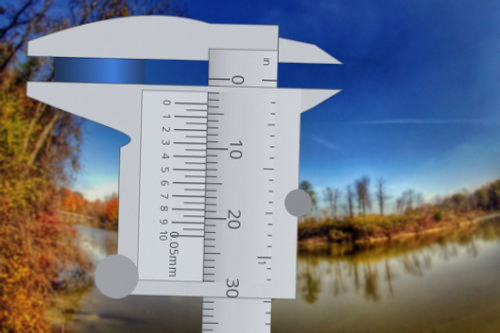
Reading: 3.6 mm
